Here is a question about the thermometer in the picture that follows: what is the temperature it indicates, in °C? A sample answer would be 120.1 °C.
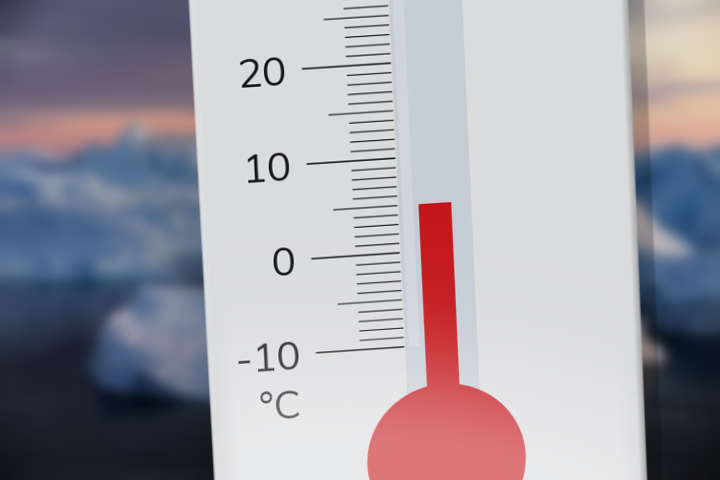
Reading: 5 °C
